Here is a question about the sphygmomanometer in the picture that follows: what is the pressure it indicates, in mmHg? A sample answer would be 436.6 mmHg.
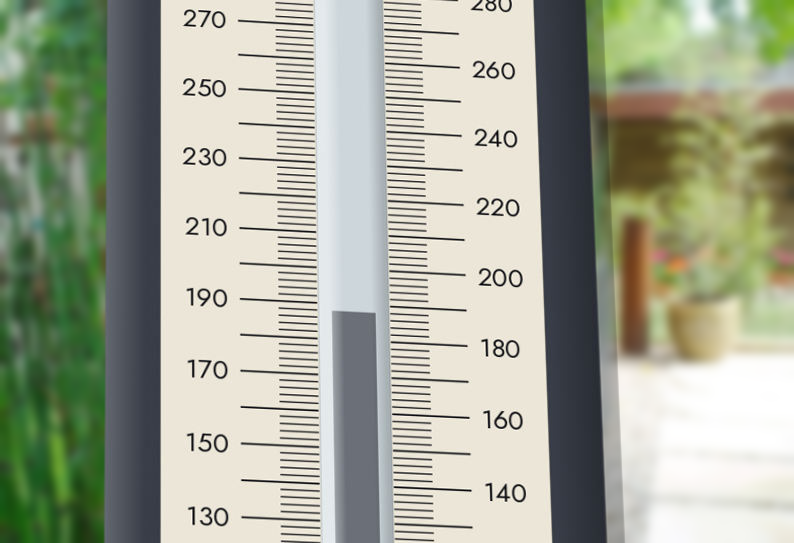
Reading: 188 mmHg
